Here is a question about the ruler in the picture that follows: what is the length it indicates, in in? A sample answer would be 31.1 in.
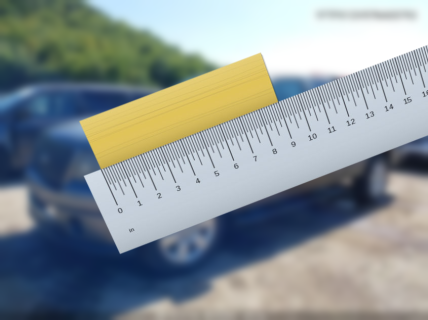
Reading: 9 in
